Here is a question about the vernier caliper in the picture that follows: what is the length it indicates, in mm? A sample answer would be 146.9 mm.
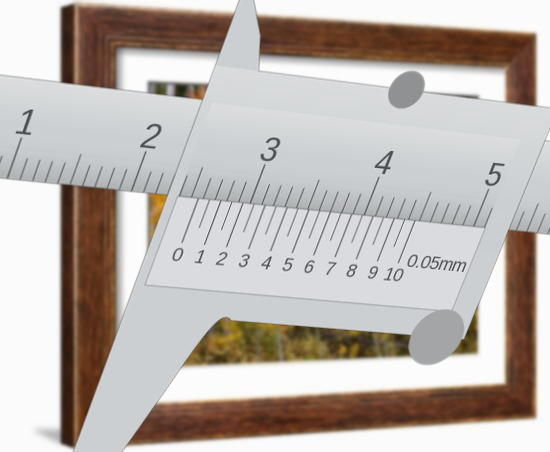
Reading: 25.6 mm
